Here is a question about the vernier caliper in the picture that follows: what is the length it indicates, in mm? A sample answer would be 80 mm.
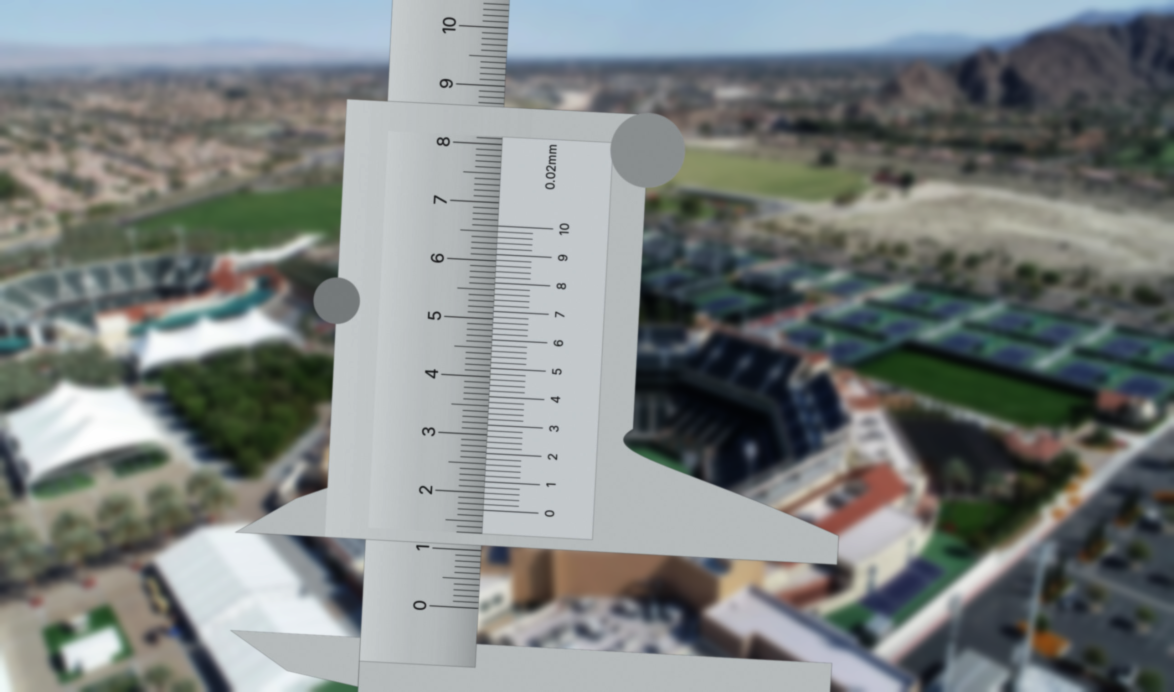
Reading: 17.0 mm
